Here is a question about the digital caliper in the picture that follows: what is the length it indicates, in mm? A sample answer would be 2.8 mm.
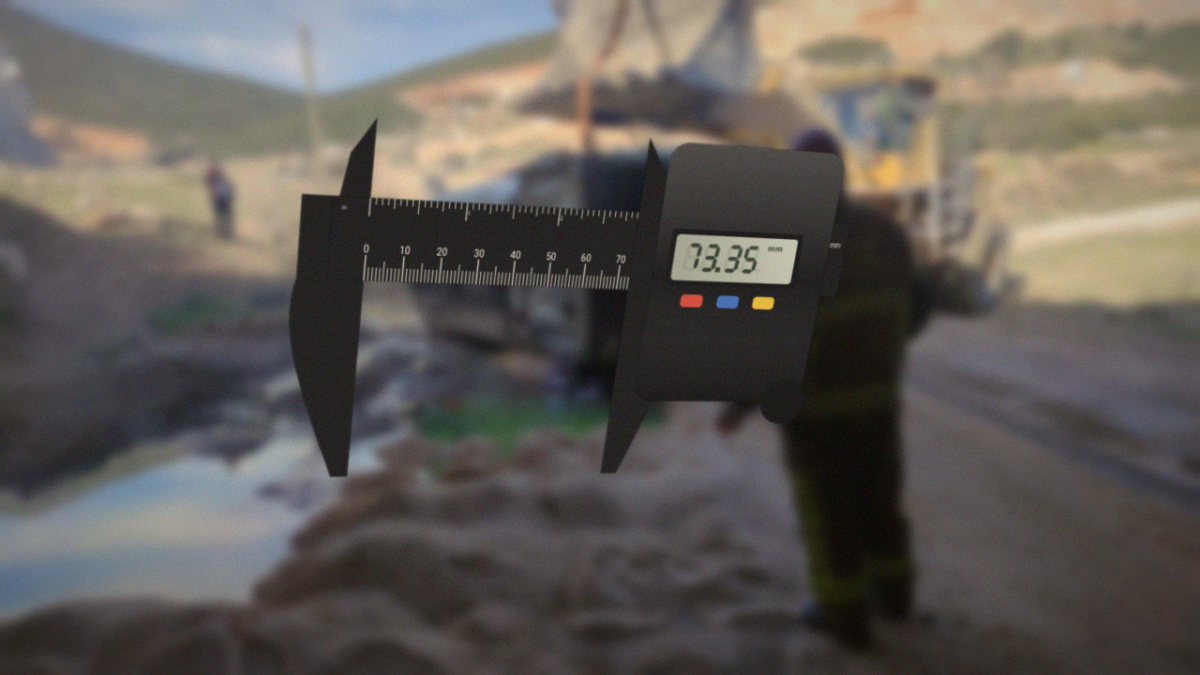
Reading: 73.35 mm
